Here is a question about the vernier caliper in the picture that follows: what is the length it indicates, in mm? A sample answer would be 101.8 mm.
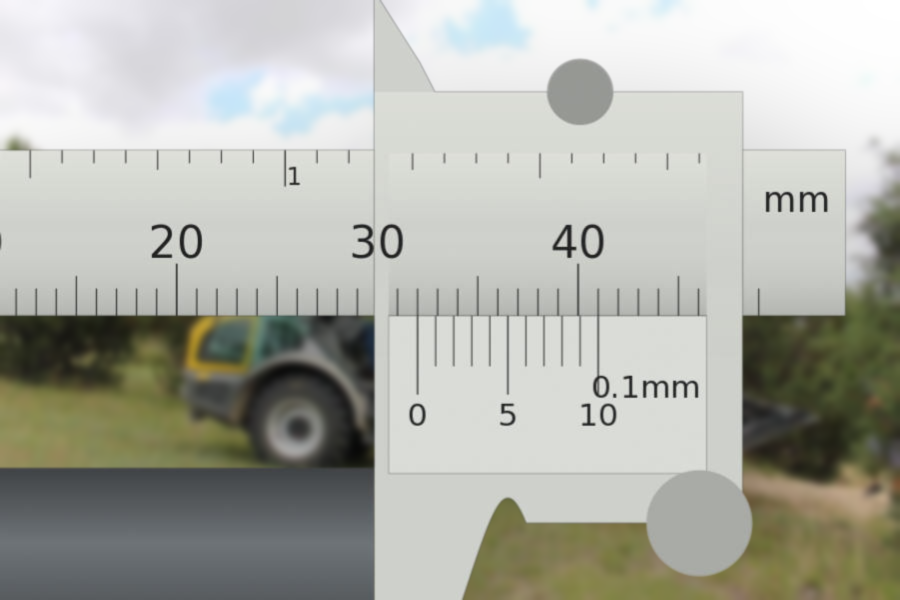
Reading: 32.0 mm
